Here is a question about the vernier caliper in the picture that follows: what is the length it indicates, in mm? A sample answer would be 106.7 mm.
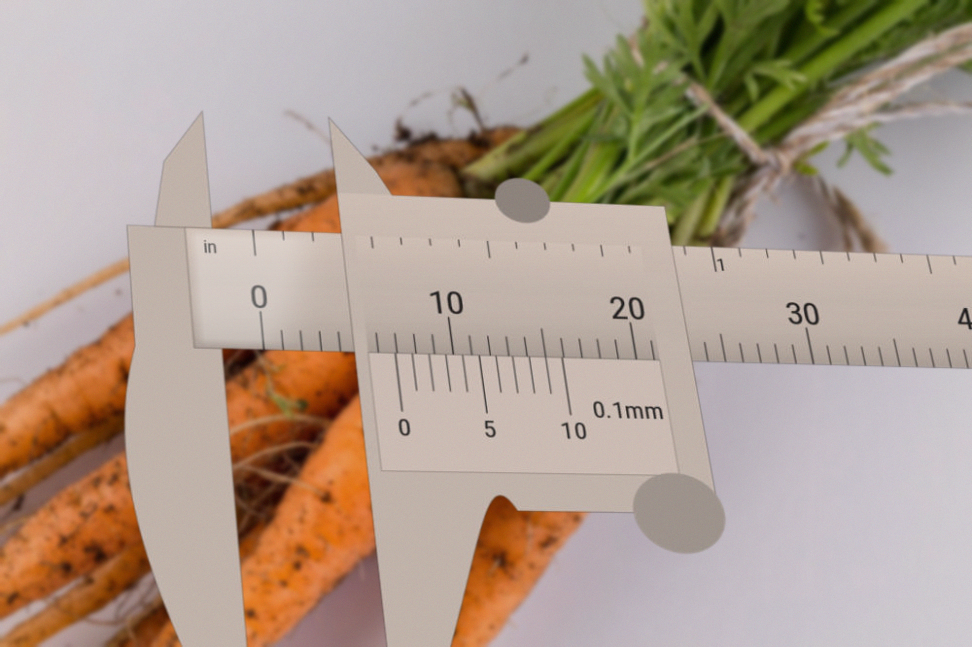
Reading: 6.9 mm
